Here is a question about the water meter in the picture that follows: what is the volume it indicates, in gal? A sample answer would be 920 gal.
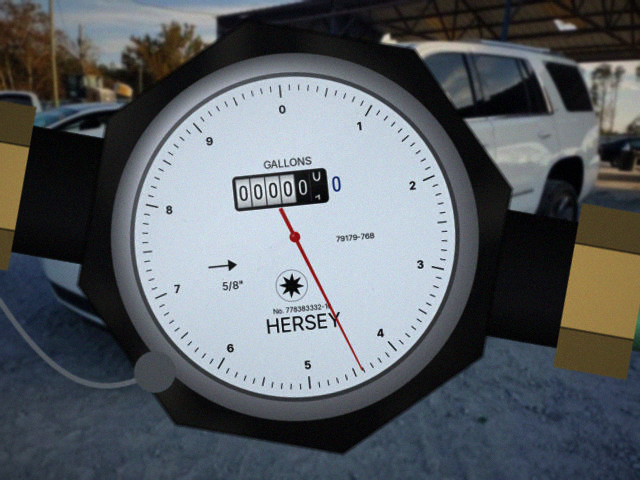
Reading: 4.4 gal
